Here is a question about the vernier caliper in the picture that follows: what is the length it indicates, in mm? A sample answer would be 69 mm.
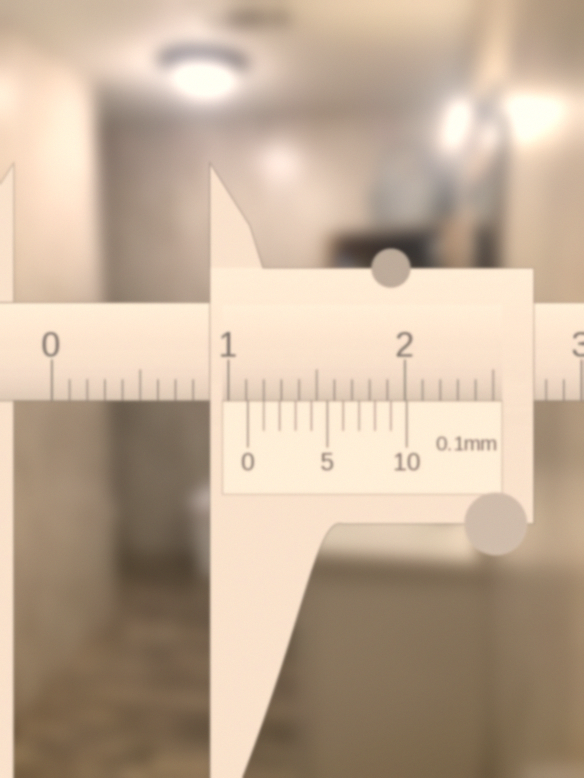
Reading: 11.1 mm
